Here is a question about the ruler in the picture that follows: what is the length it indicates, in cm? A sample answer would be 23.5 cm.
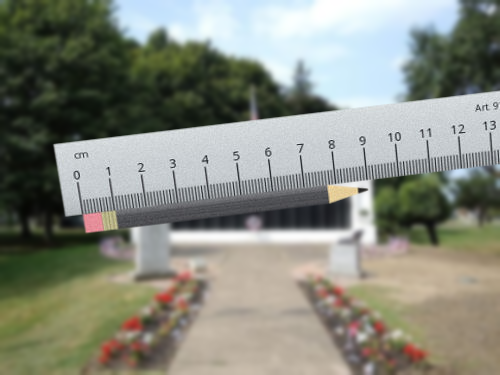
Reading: 9 cm
